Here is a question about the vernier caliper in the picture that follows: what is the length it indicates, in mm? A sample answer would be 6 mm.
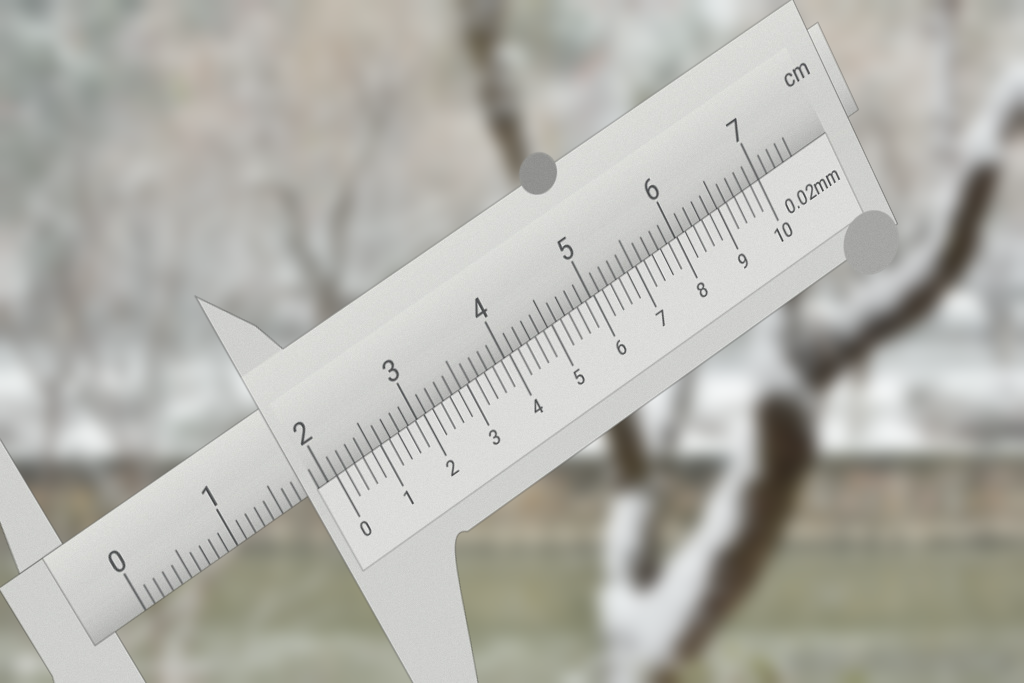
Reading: 21.0 mm
